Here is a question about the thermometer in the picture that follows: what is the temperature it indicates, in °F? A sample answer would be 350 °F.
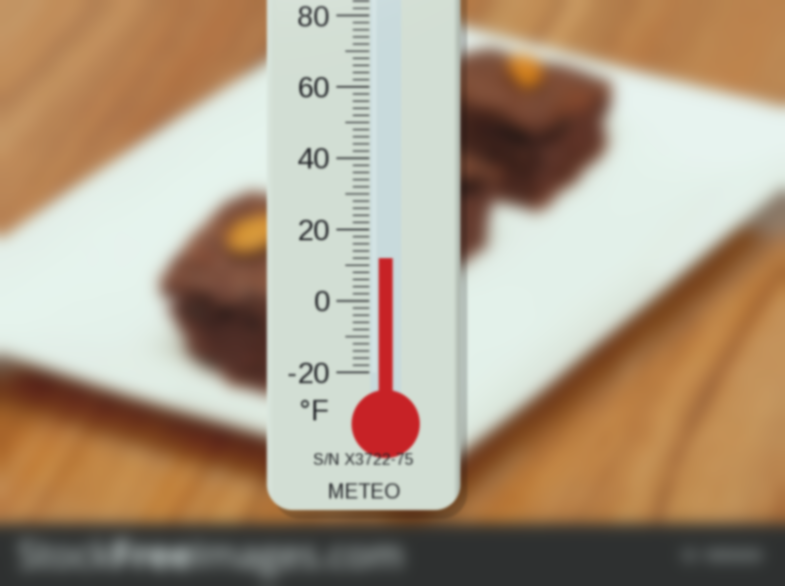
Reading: 12 °F
